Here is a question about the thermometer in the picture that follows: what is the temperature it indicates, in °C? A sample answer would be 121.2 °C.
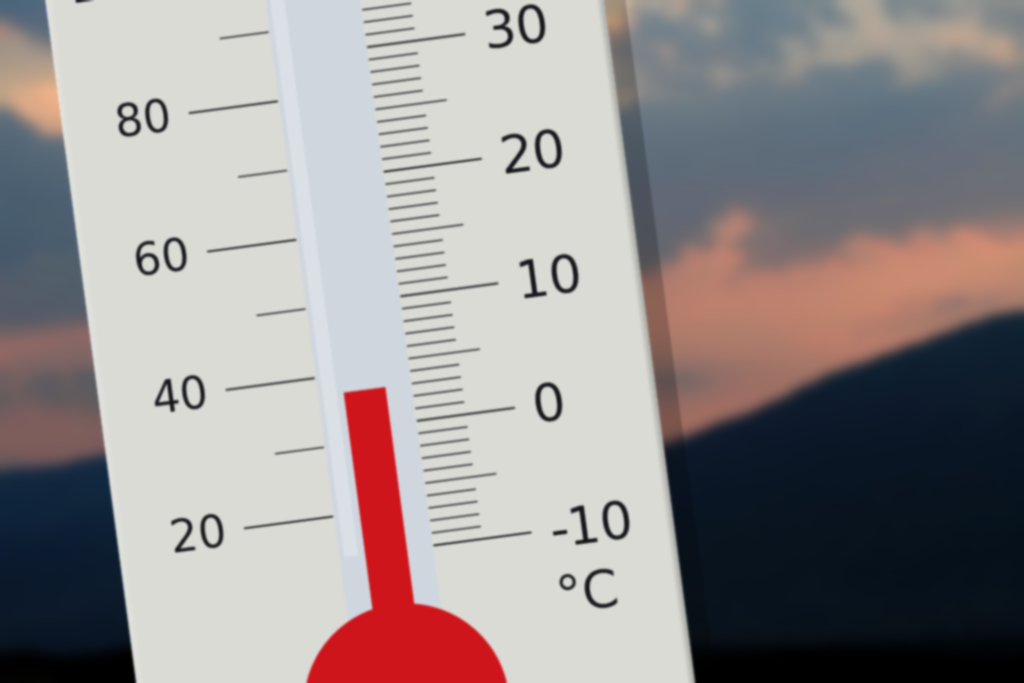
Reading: 3 °C
